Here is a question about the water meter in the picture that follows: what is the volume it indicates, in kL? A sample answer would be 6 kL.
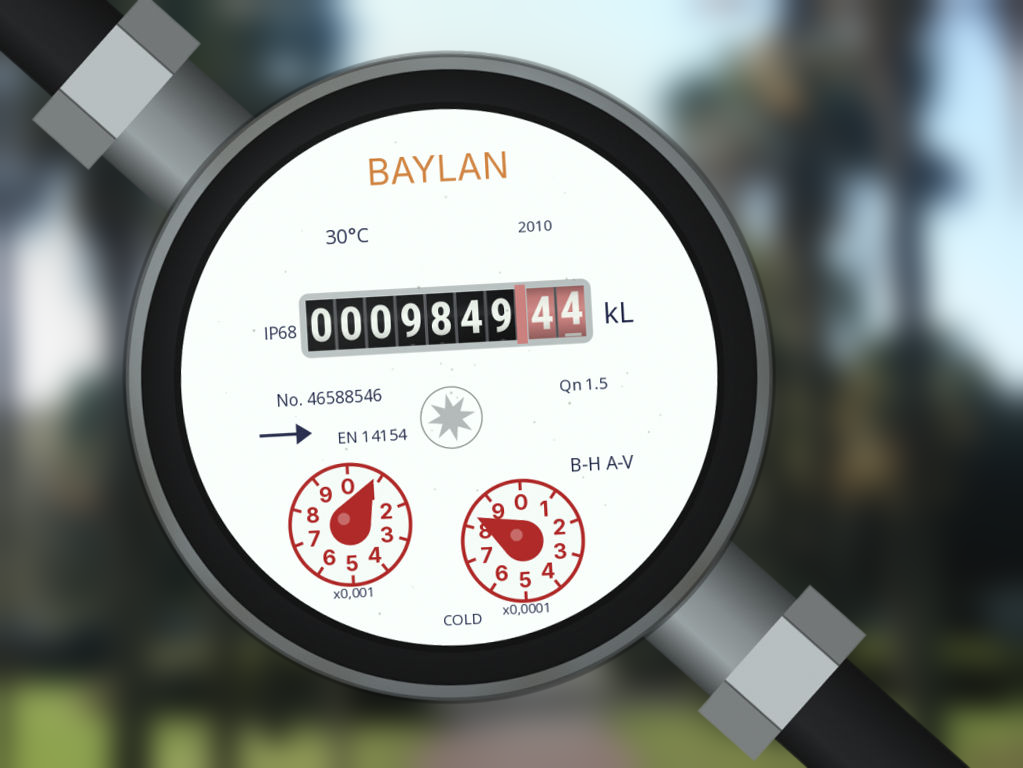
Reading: 9849.4408 kL
